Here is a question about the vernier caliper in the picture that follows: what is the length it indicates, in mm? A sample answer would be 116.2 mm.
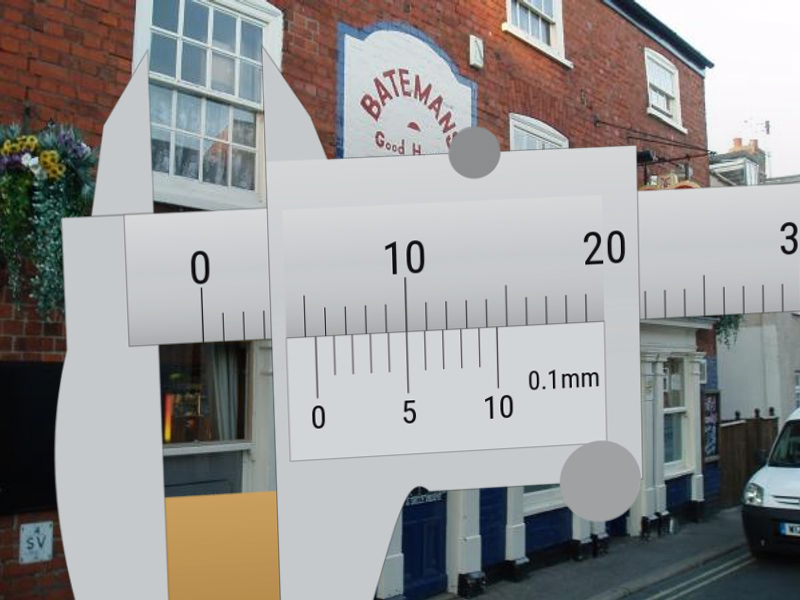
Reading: 5.5 mm
